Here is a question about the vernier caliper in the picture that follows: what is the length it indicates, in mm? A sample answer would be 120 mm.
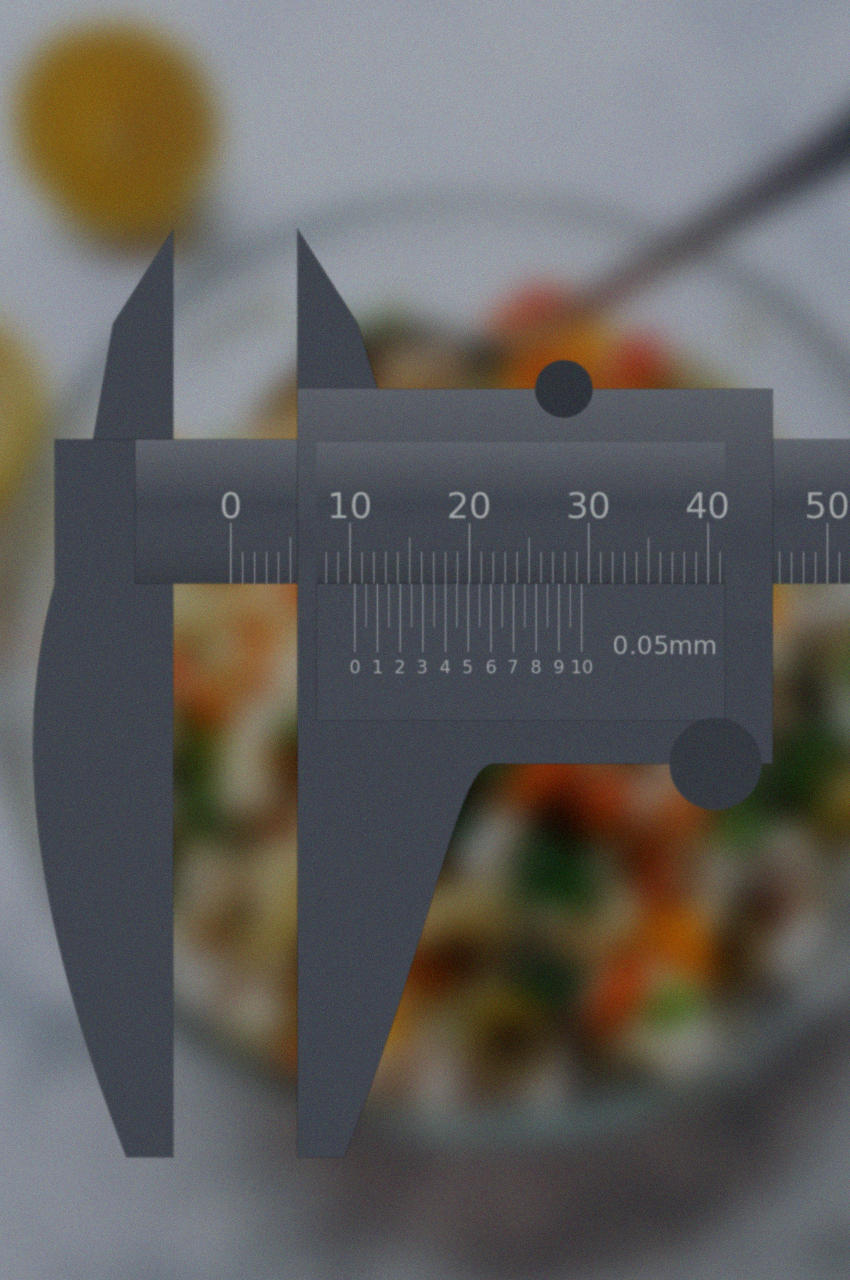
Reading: 10.4 mm
